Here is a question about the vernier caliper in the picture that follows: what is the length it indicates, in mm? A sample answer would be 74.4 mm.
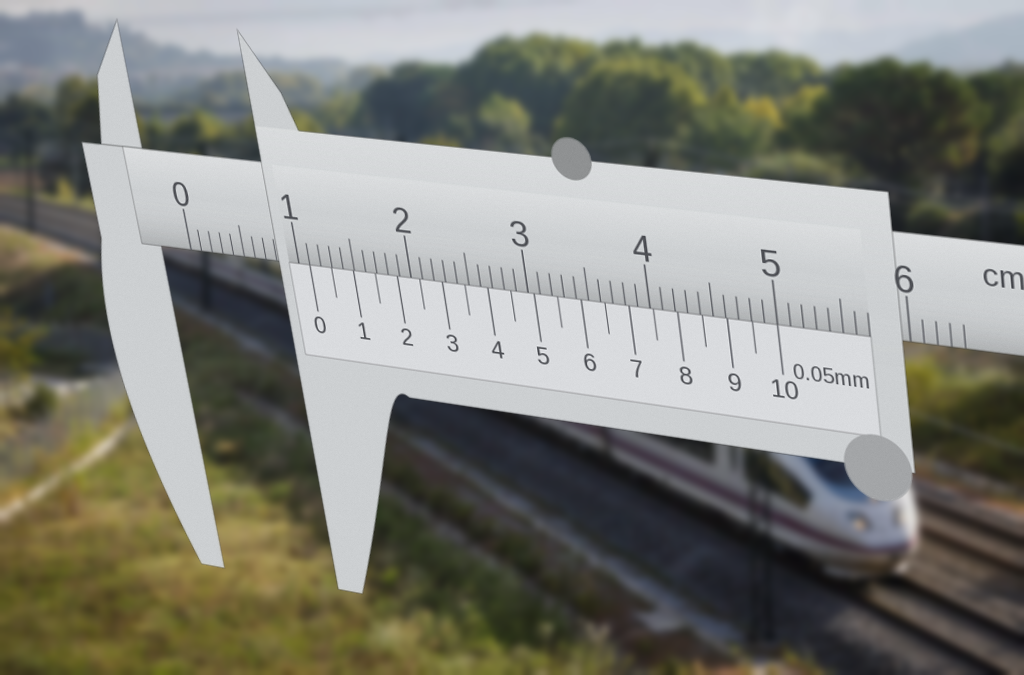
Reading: 11.0 mm
